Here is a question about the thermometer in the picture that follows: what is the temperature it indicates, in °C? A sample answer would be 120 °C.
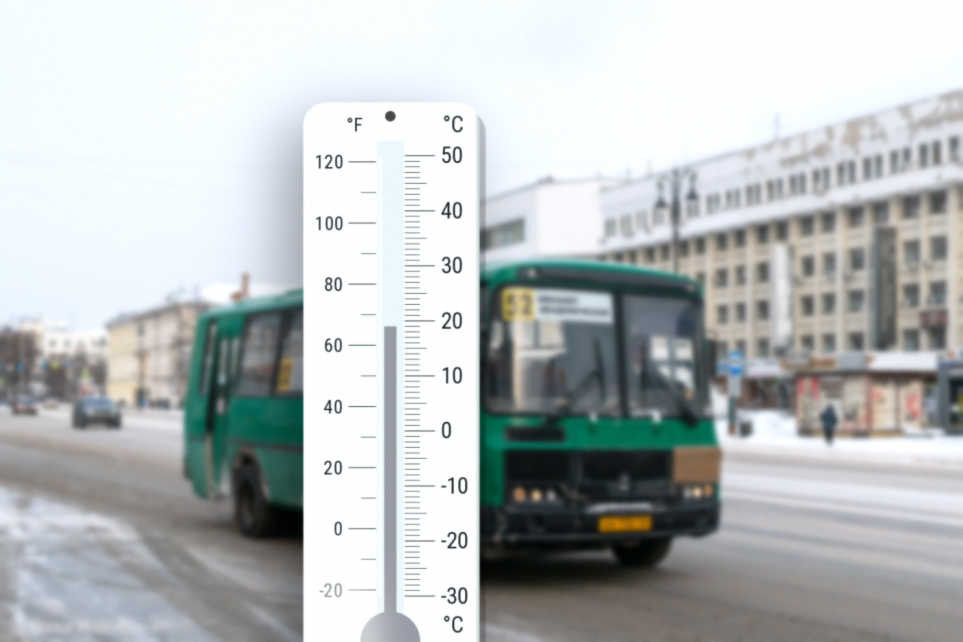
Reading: 19 °C
